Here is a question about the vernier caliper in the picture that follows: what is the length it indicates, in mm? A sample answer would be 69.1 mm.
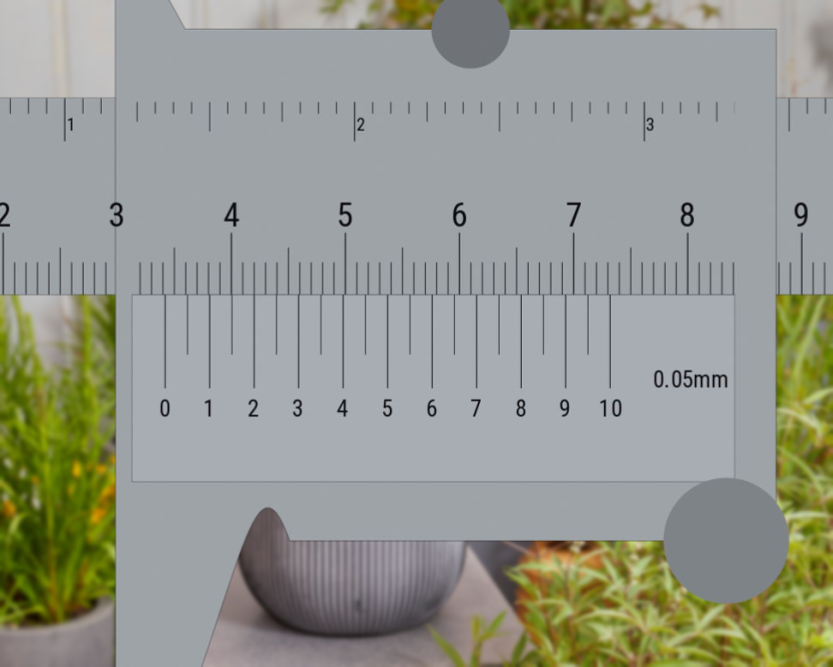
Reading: 34.2 mm
